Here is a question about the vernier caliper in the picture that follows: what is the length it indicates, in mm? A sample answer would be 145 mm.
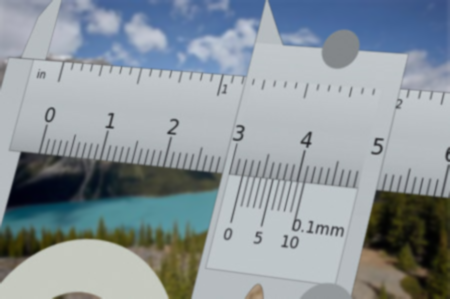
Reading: 32.0 mm
